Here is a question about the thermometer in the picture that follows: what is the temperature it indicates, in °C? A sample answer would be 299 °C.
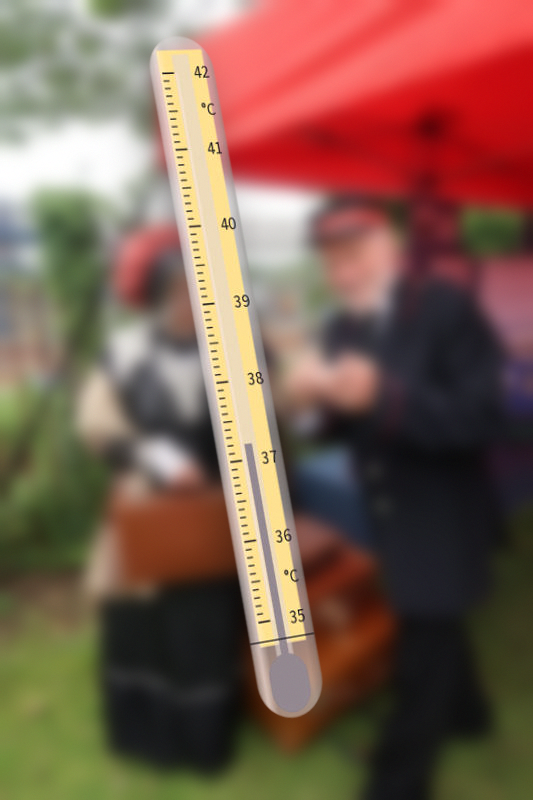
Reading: 37.2 °C
